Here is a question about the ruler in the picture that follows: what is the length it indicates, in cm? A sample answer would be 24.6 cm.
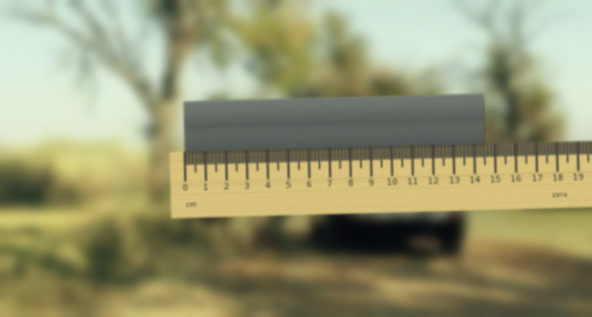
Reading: 14.5 cm
